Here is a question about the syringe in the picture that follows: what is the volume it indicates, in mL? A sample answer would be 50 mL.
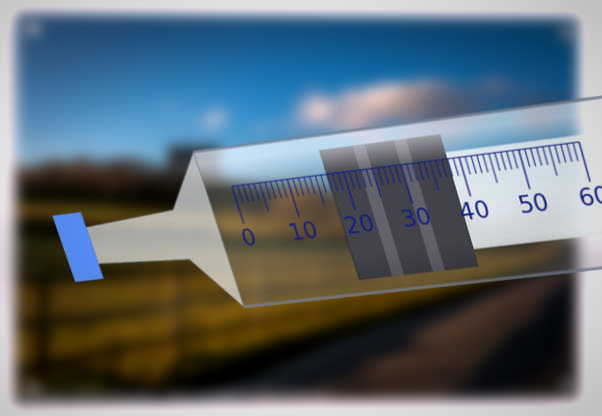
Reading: 17 mL
